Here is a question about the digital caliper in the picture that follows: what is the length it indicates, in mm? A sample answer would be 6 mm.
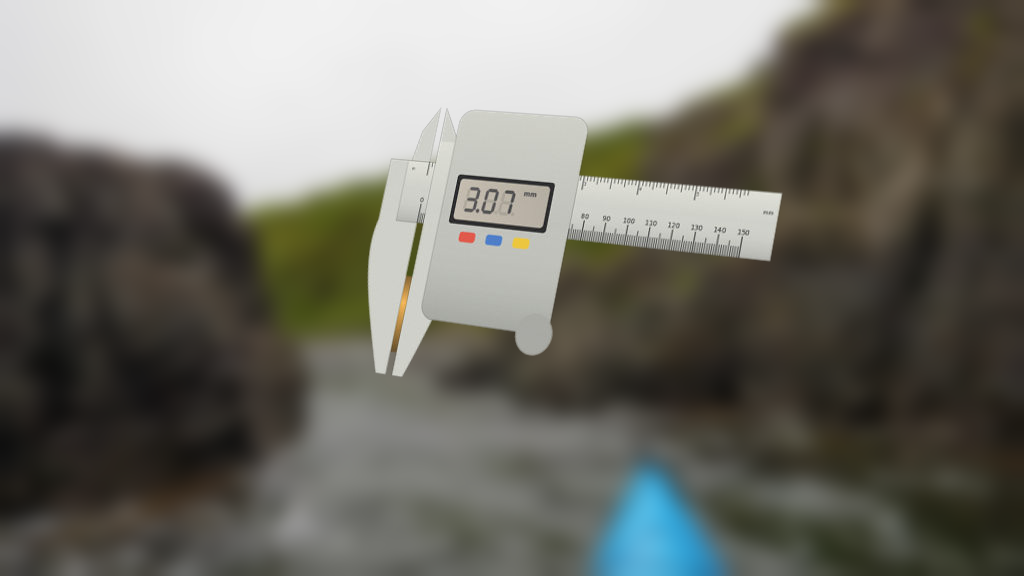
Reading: 3.07 mm
